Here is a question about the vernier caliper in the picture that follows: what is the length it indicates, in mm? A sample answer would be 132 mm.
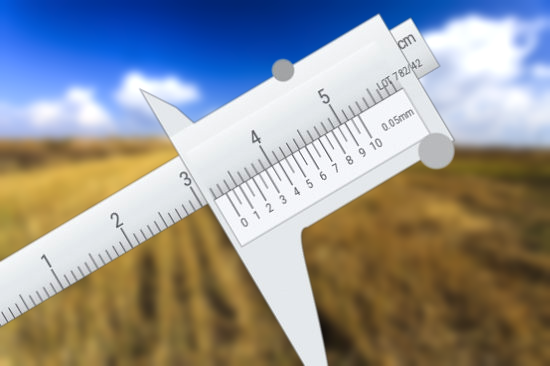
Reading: 33.4 mm
